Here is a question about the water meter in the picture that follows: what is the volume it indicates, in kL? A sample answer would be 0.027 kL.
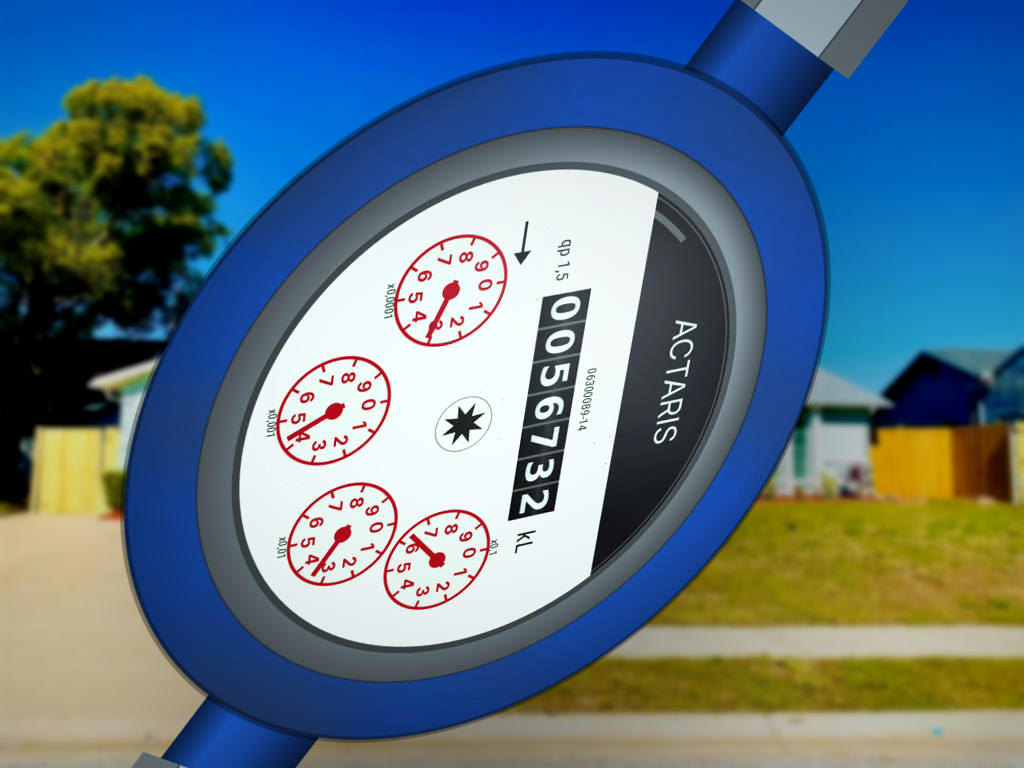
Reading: 56732.6343 kL
